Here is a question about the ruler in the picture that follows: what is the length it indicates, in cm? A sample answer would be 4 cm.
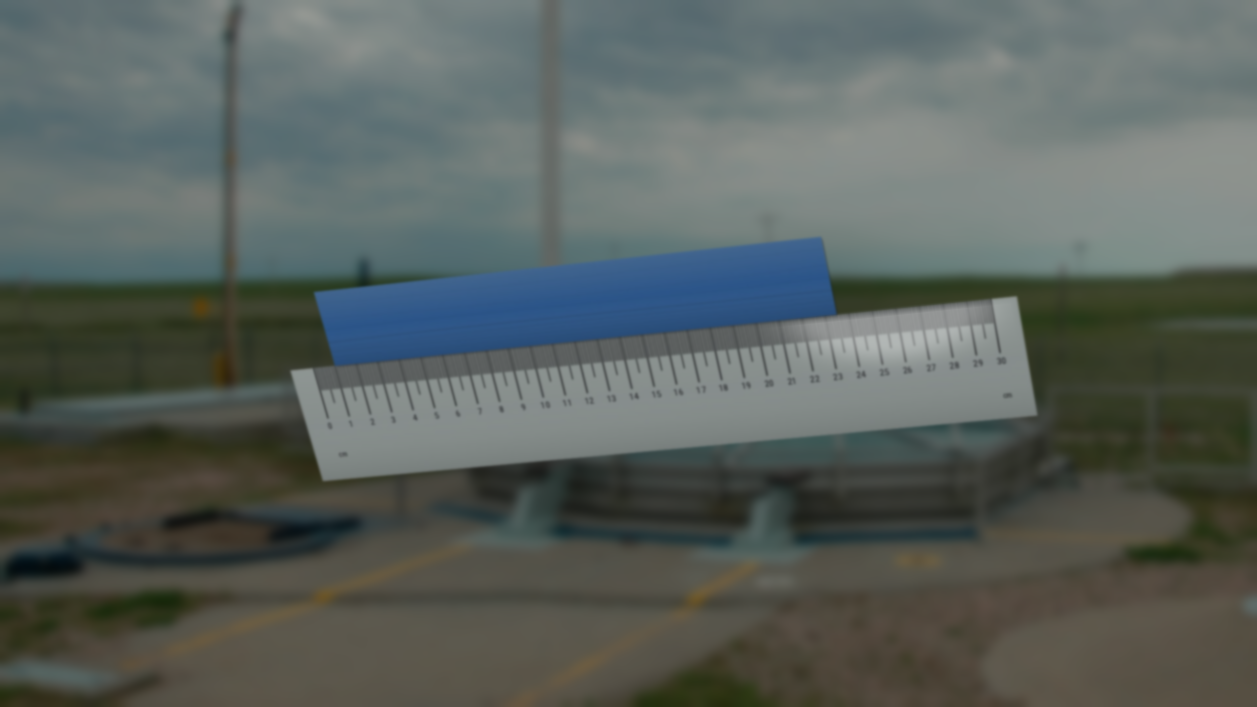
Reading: 22.5 cm
